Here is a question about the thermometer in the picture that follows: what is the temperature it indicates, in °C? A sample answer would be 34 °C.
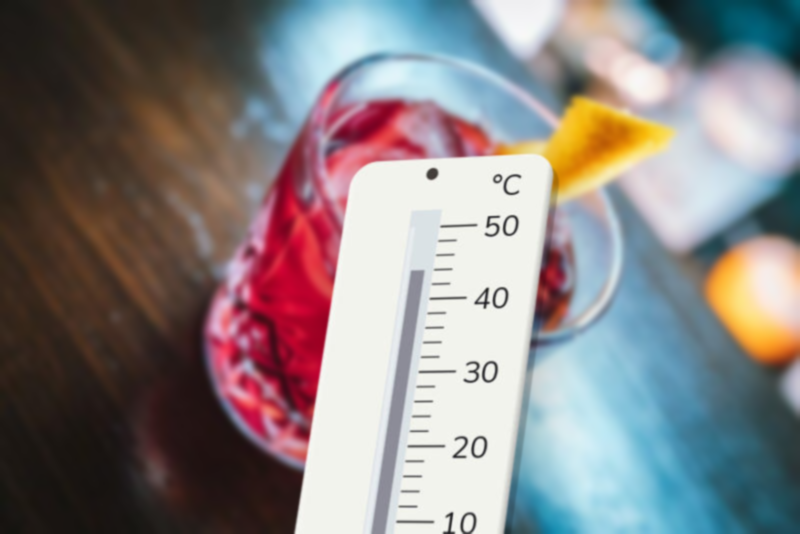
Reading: 44 °C
